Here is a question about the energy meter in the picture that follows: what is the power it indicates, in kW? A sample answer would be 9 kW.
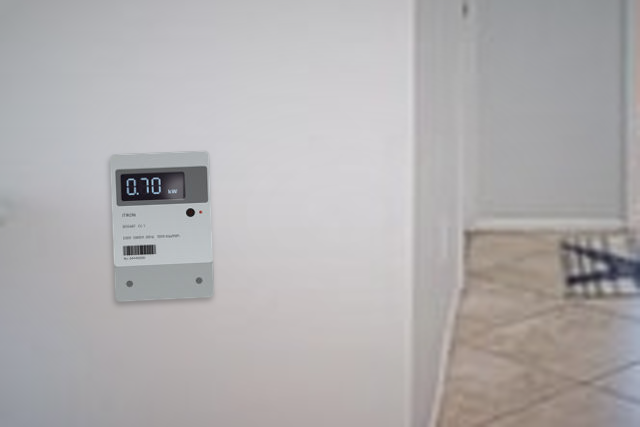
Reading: 0.70 kW
